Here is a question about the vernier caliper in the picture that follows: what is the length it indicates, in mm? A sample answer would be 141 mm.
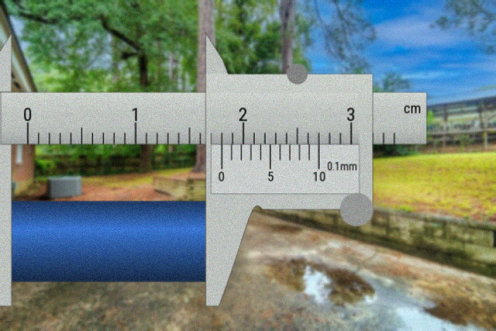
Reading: 18.0 mm
